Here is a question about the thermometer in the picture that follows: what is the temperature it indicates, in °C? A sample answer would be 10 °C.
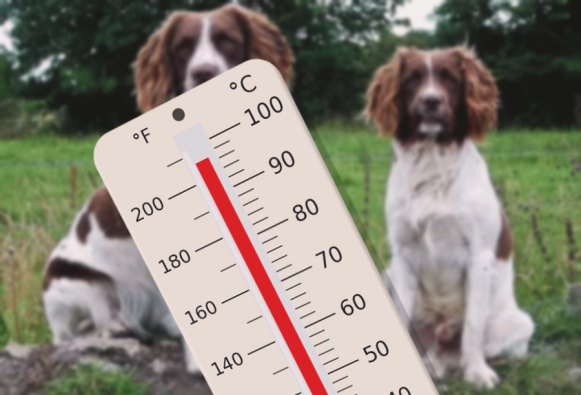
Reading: 97 °C
